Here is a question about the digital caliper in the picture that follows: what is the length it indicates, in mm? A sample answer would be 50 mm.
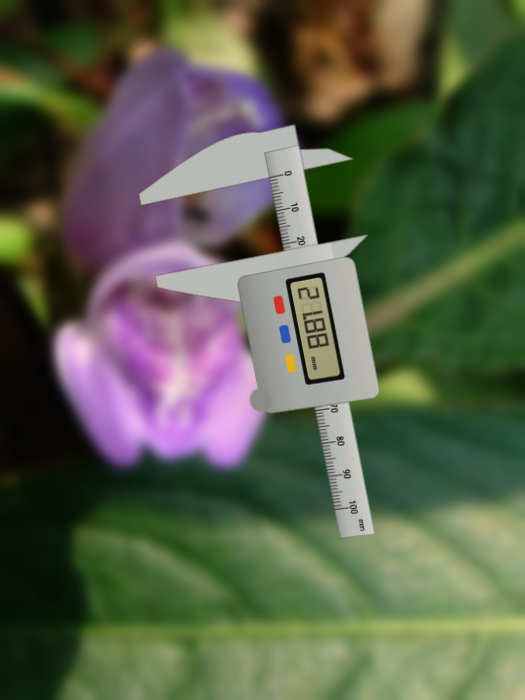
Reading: 21.88 mm
